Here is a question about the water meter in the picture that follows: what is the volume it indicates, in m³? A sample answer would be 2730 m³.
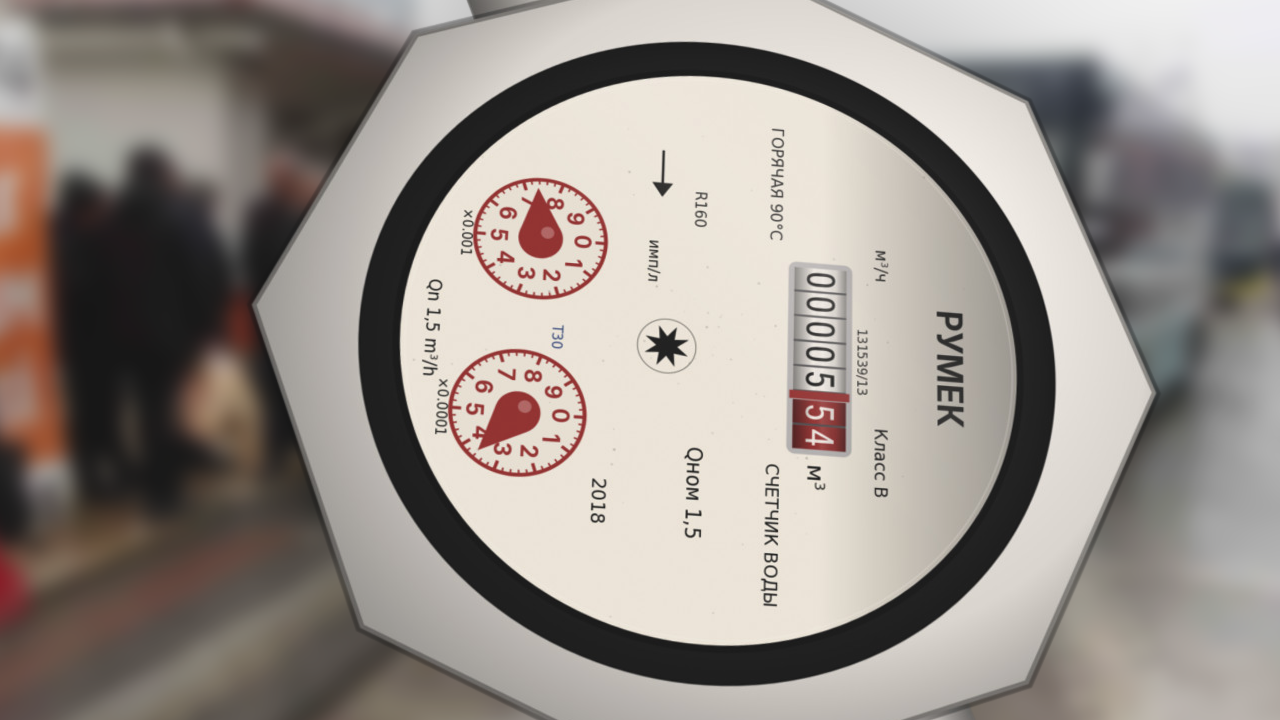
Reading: 5.5473 m³
